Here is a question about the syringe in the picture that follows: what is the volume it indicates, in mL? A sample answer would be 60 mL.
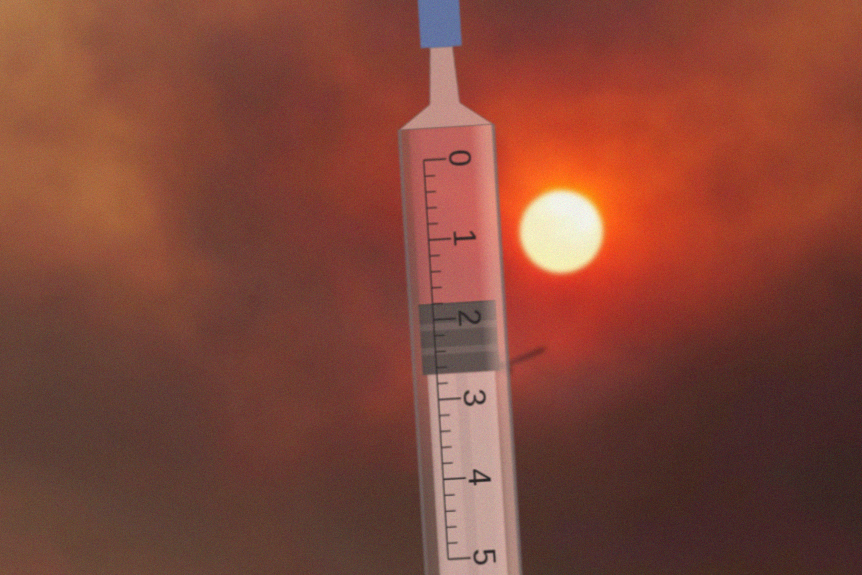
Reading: 1.8 mL
